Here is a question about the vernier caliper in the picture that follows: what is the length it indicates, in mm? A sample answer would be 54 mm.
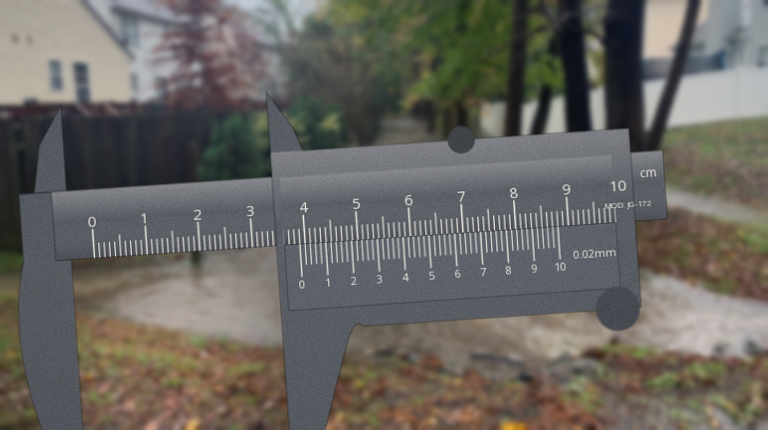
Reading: 39.0 mm
